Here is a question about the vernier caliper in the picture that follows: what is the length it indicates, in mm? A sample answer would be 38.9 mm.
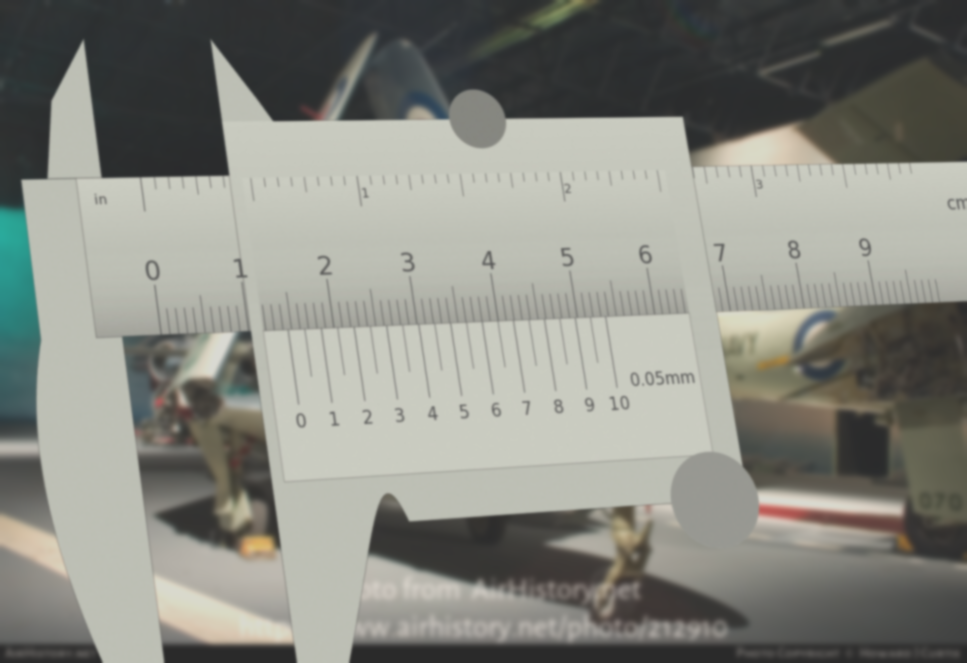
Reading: 14.6 mm
